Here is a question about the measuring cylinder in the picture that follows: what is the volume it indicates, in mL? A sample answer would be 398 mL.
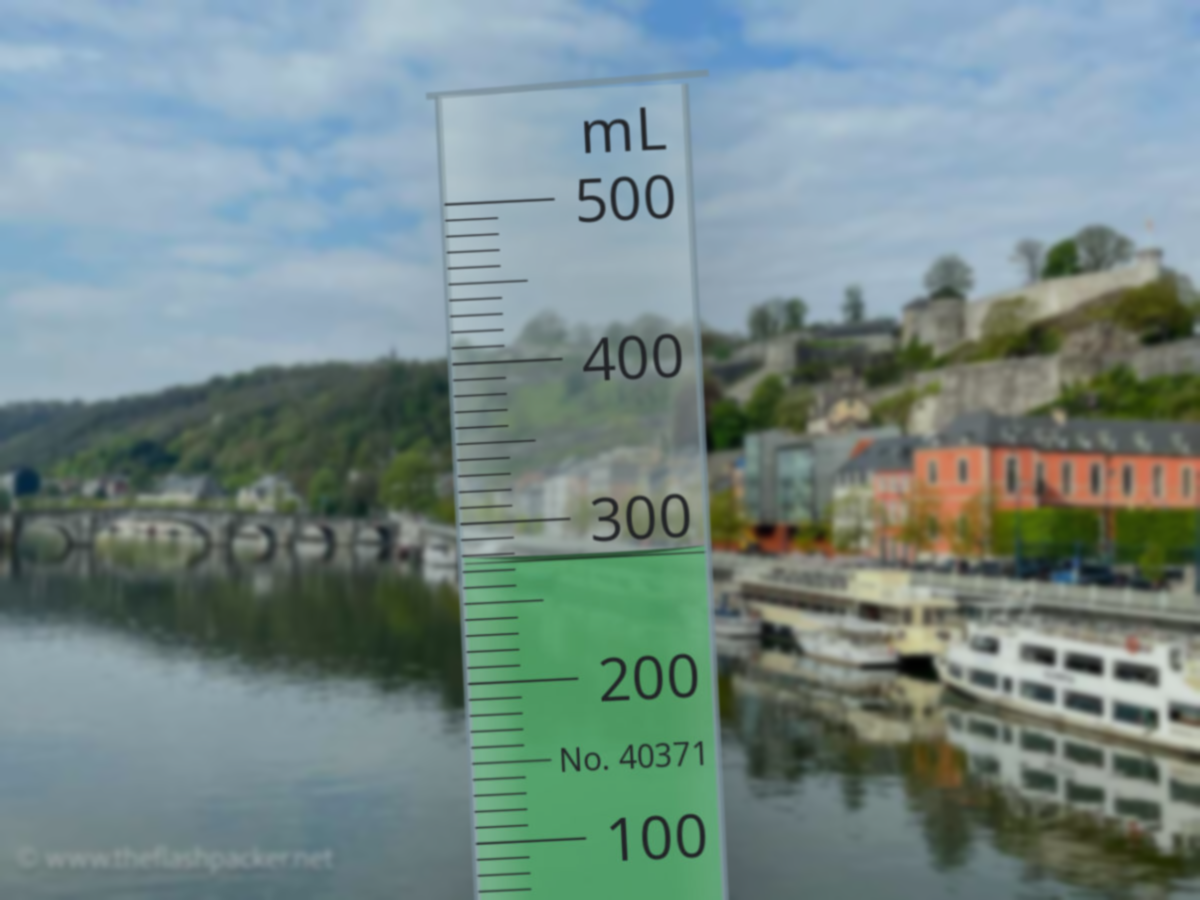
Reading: 275 mL
